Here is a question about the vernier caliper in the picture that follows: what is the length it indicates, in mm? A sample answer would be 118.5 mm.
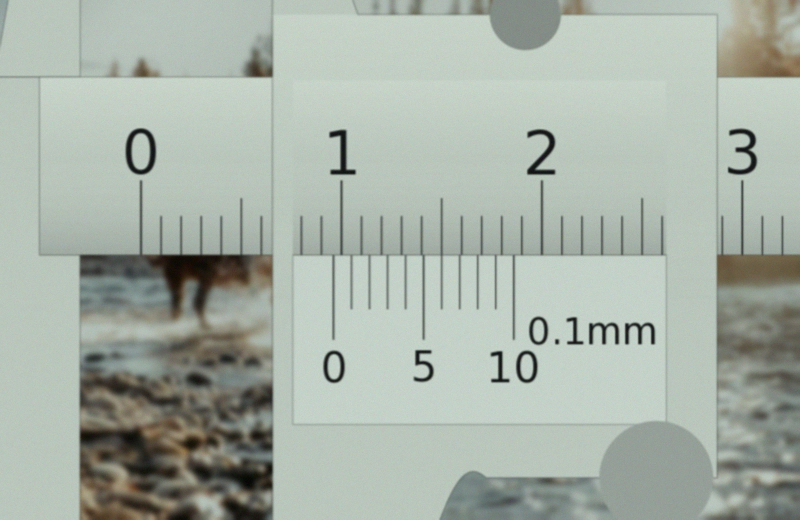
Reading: 9.6 mm
